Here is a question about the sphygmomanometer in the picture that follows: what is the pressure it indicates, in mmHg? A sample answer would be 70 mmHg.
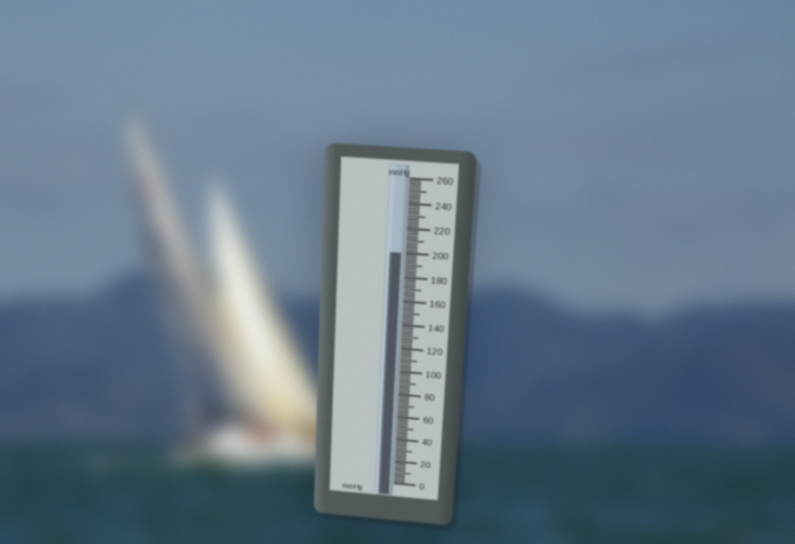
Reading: 200 mmHg
